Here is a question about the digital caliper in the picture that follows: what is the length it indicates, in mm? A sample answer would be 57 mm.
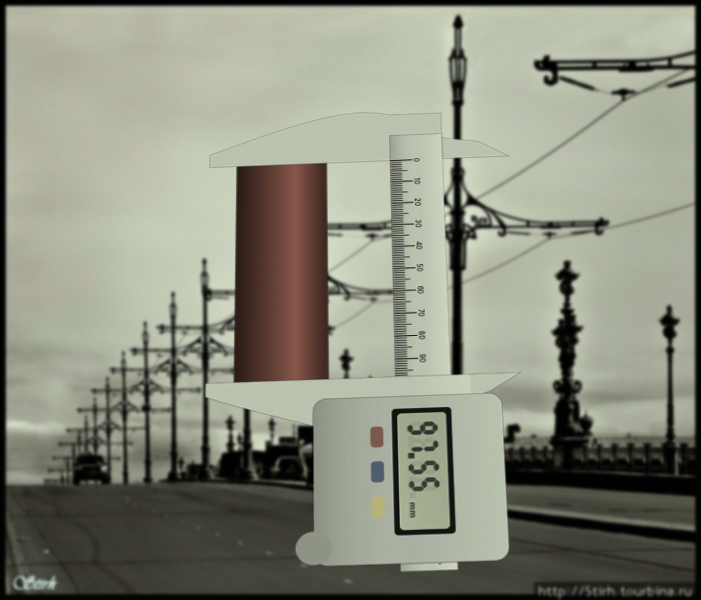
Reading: 97.55 mm
